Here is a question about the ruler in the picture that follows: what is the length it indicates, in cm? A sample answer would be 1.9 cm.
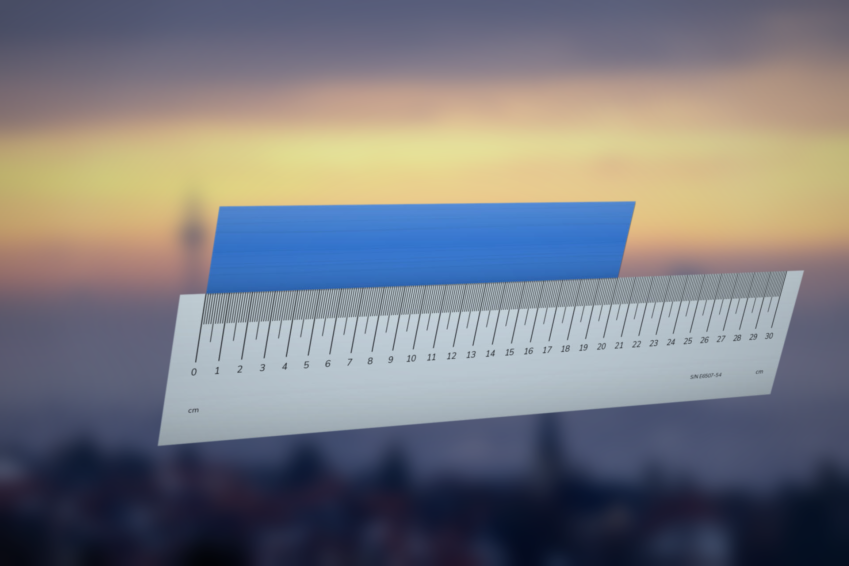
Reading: 20 cm
